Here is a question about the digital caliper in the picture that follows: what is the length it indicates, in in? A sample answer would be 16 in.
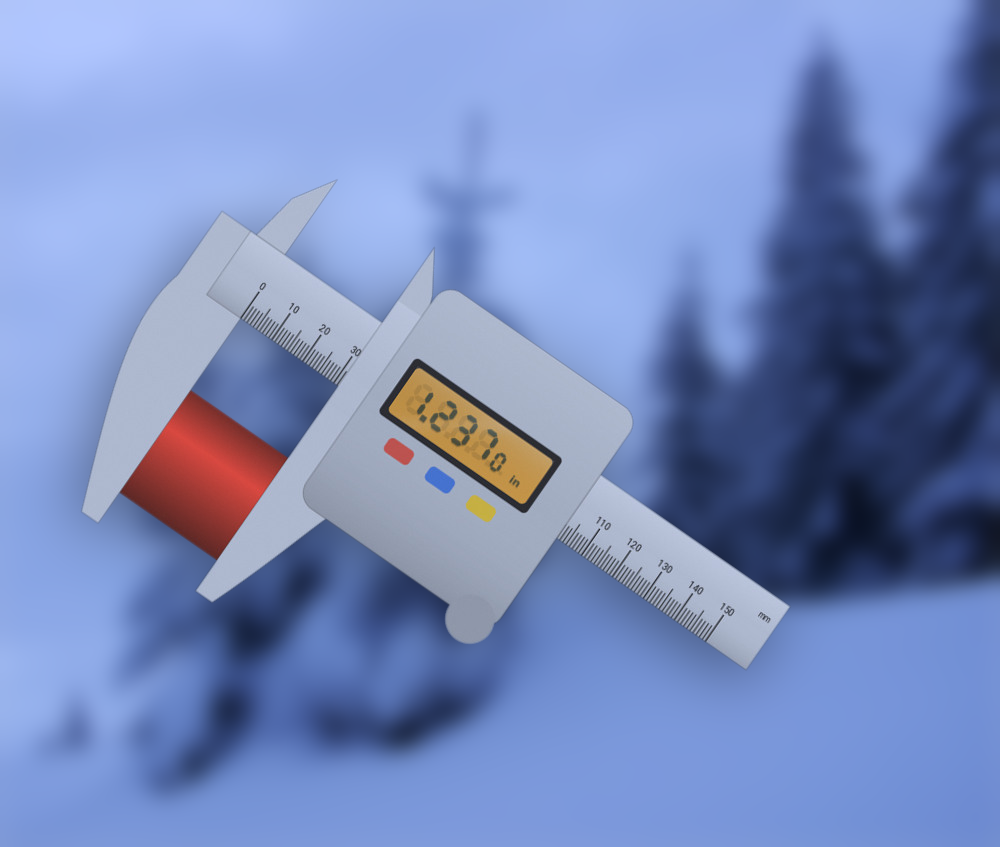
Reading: 1.2370 in
